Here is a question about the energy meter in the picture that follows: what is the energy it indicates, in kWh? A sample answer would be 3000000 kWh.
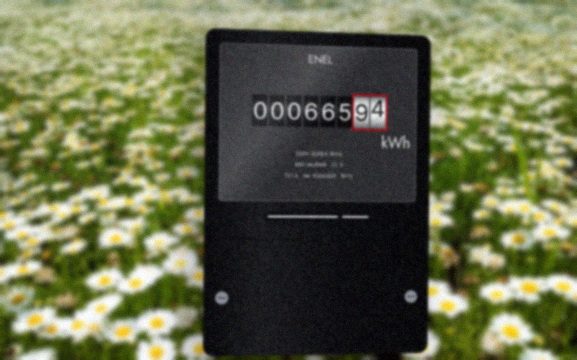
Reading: 665.94 kWh
